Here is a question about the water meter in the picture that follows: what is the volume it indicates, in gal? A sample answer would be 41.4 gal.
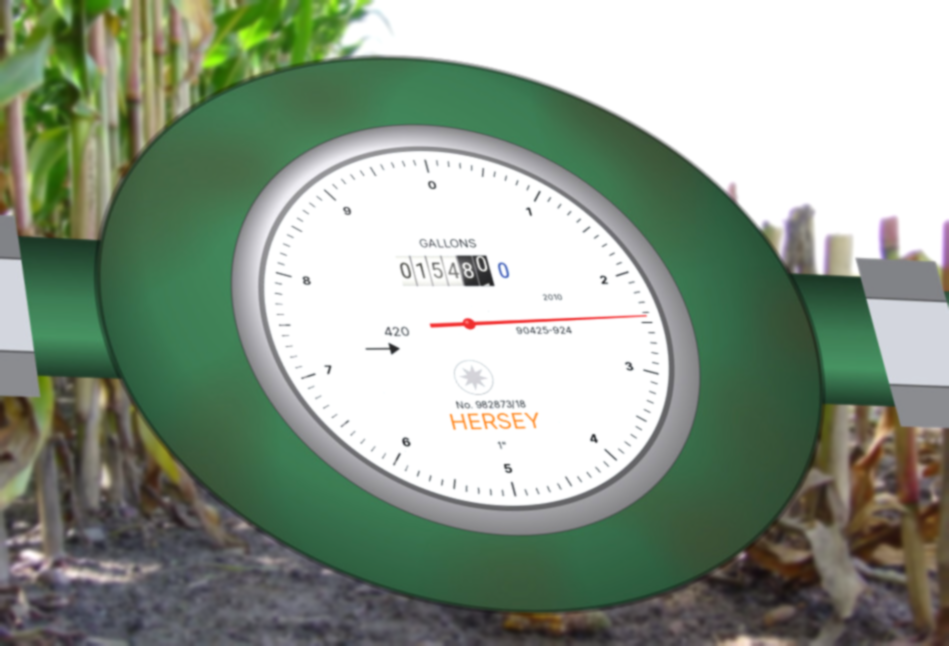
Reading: 154802.4 gal
